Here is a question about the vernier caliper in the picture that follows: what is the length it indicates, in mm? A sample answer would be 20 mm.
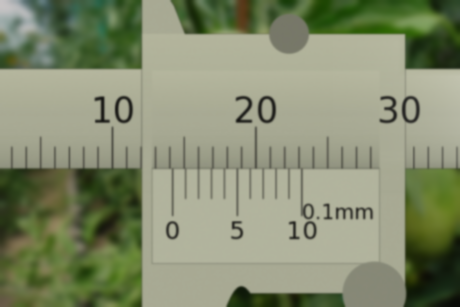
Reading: 14.2 mm
